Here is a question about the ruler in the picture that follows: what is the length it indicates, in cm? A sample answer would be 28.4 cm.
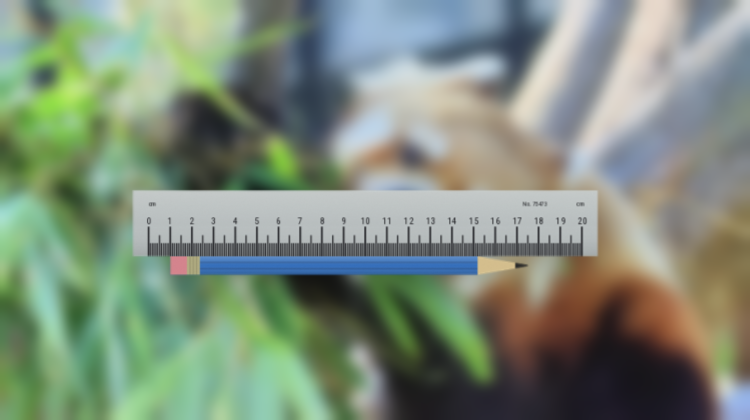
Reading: 16.5 cm
